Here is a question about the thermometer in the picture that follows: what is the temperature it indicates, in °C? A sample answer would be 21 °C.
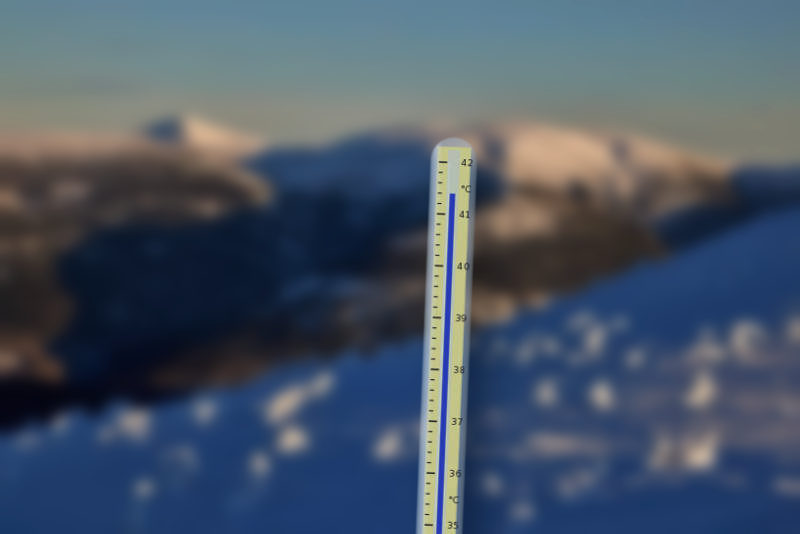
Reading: 41.4 °C
